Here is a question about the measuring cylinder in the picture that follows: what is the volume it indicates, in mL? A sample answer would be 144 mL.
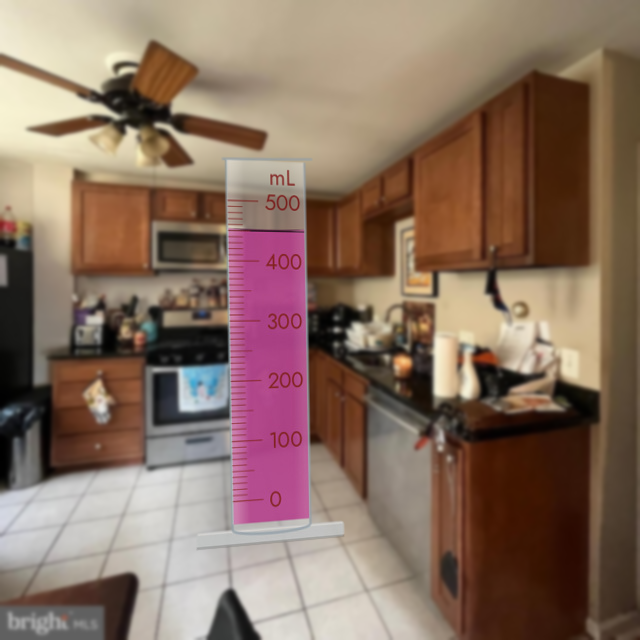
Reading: 450 mL
